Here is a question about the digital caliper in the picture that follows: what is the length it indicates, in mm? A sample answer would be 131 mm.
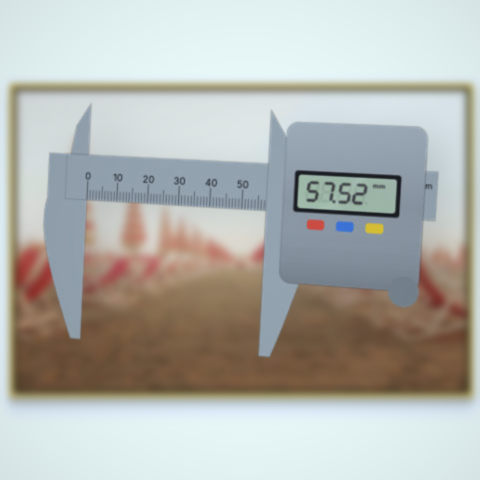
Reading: 57.52 mm
